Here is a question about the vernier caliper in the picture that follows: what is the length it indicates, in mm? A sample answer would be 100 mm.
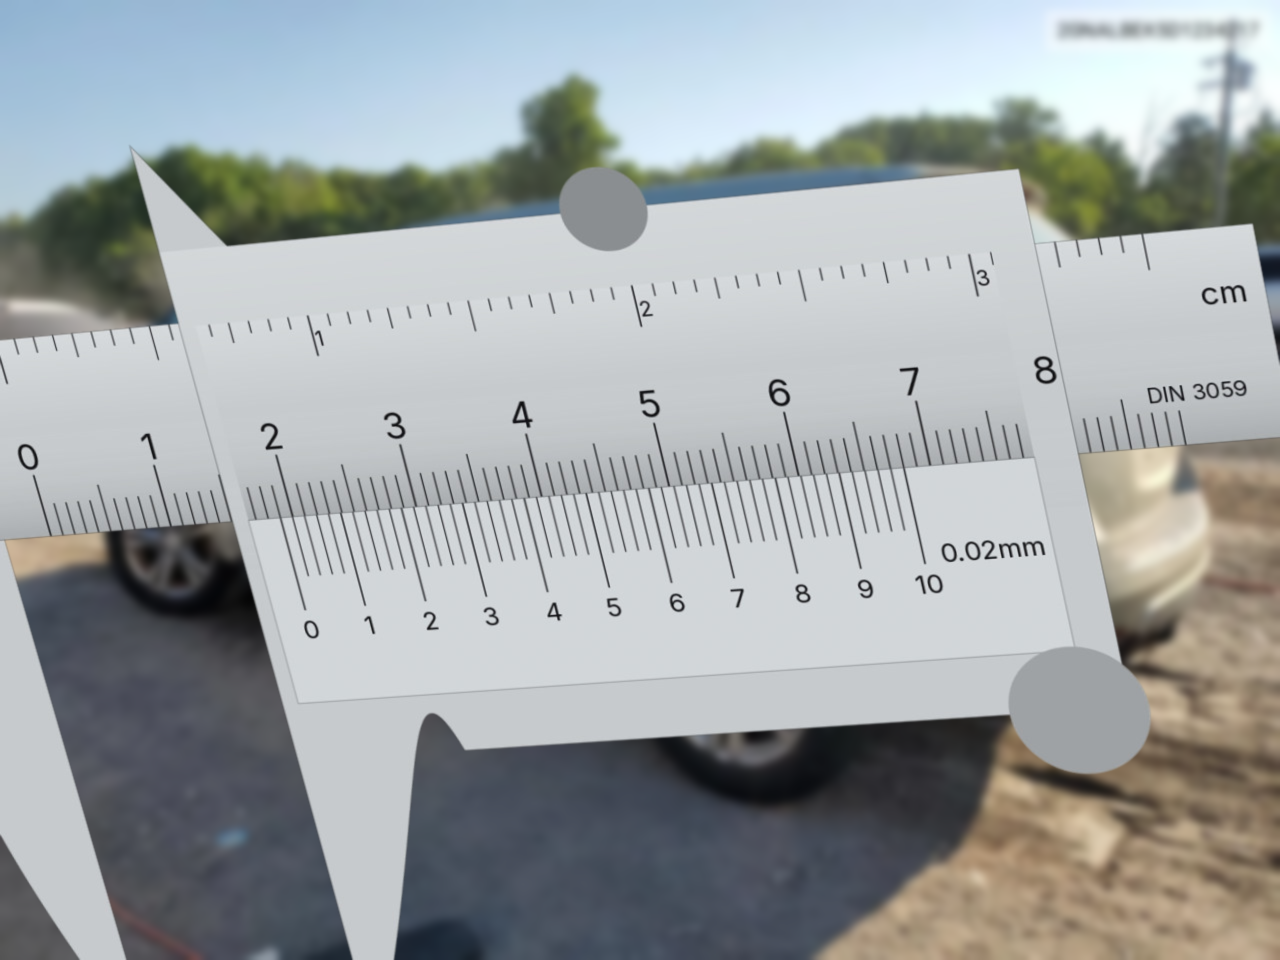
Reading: 19.0 mm
